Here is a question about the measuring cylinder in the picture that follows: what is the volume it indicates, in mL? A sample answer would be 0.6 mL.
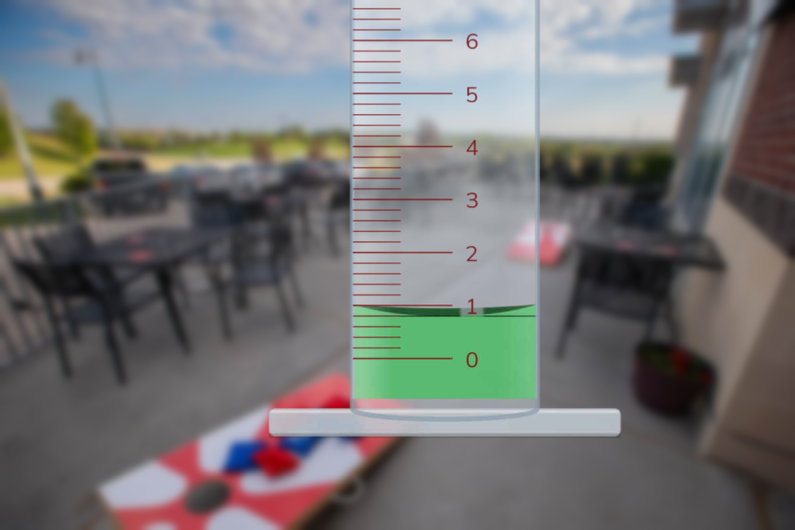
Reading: 0.8 mL
